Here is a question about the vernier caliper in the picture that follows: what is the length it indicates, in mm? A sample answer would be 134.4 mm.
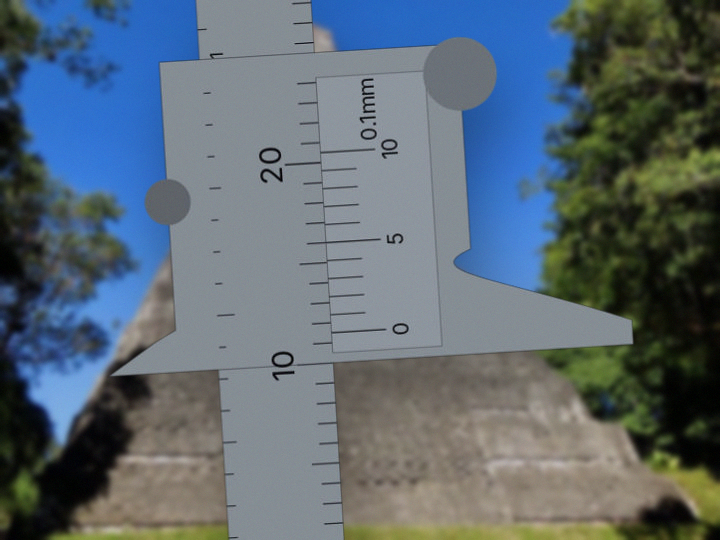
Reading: 11.5 mm
